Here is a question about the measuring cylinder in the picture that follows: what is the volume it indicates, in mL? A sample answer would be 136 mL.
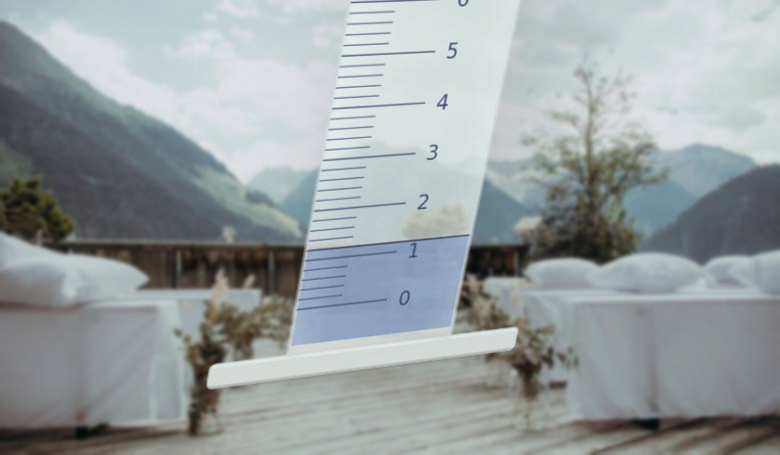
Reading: 1.2 mL
